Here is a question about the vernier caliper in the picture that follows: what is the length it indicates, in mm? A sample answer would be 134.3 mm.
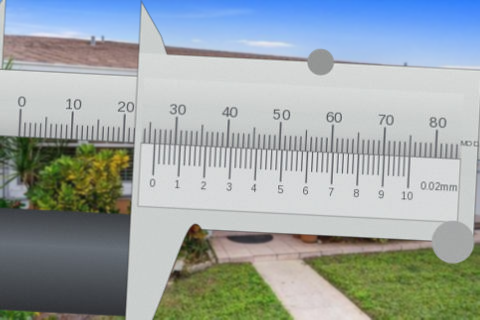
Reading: 26.0 mm
